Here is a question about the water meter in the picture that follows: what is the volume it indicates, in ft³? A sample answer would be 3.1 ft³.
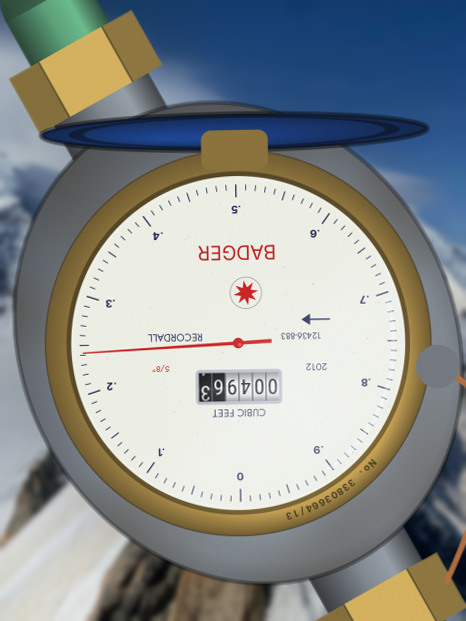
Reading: 4963.24 ft³
